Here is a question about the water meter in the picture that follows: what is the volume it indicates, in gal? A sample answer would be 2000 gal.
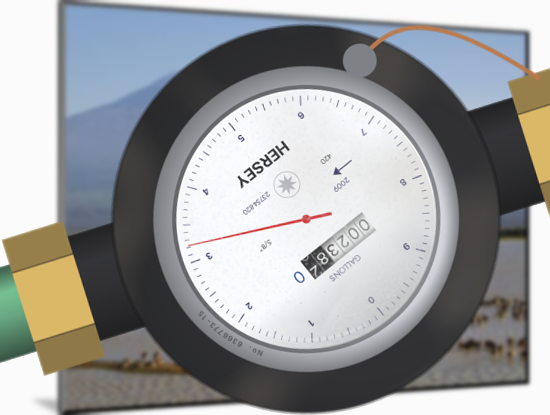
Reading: 23823.2 gal
